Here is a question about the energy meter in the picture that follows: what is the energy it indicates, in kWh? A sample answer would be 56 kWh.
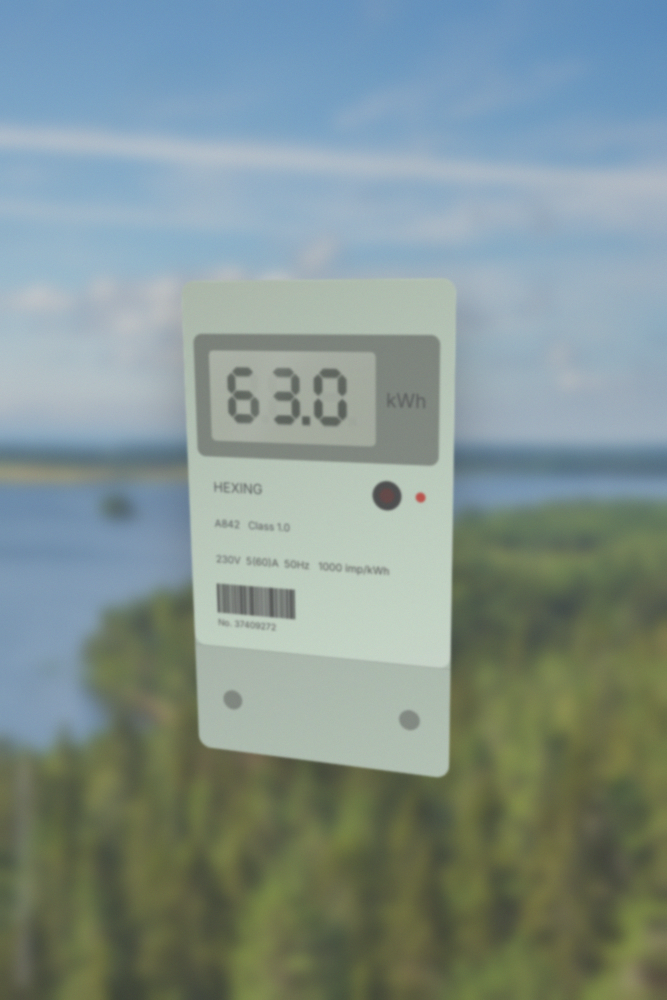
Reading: 63.0 kWh
